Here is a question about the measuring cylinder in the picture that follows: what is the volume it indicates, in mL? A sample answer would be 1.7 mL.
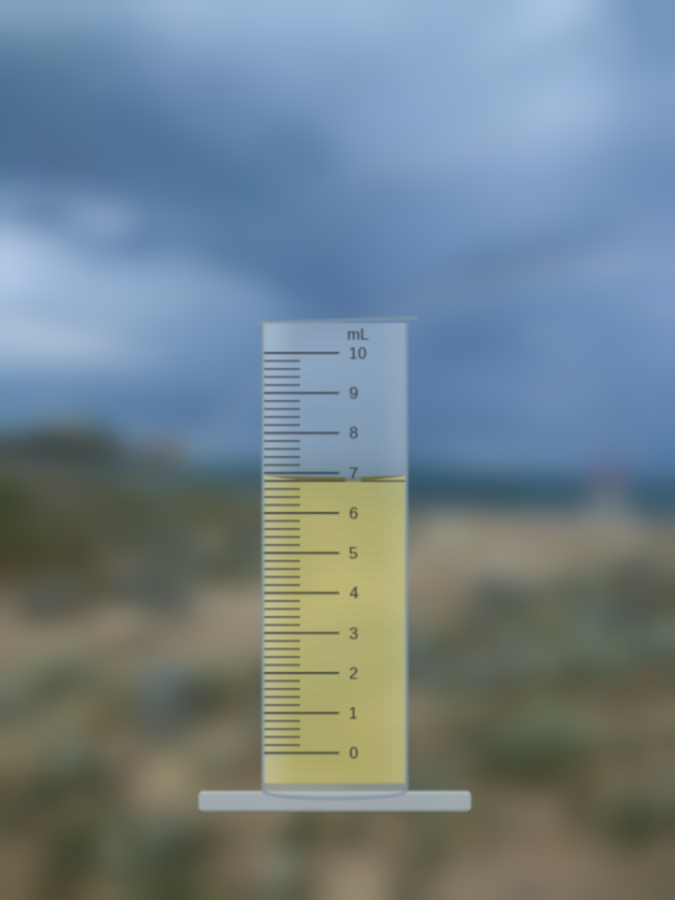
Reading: 6.8 mL
